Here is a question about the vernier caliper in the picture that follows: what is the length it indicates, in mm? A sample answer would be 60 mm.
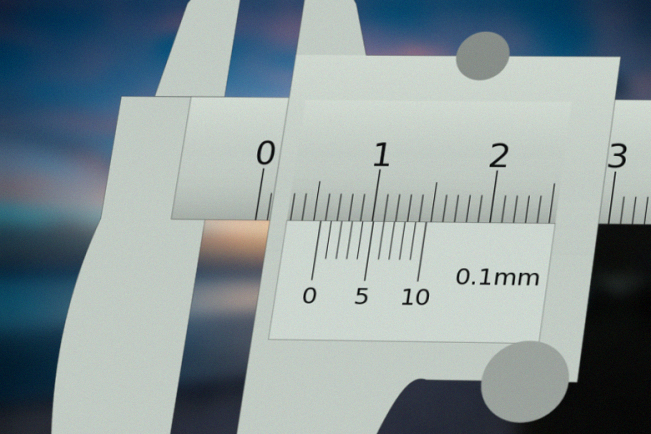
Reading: 5.6 mm
